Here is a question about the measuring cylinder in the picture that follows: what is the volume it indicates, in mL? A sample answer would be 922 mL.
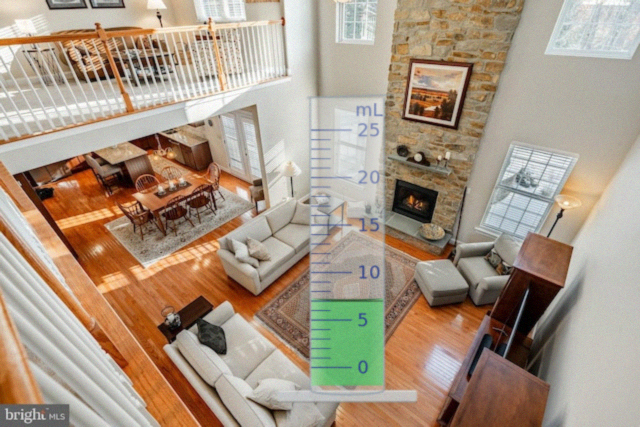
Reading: 7 mL
